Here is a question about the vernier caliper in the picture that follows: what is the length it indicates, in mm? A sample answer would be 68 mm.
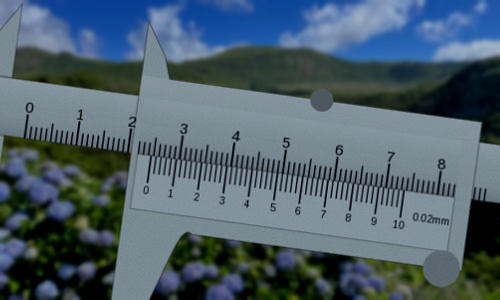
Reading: 24.5 mm
